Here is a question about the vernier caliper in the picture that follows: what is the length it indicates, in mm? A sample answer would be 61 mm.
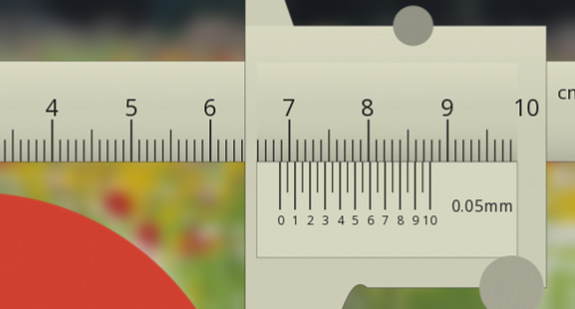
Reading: 68.8 mm
